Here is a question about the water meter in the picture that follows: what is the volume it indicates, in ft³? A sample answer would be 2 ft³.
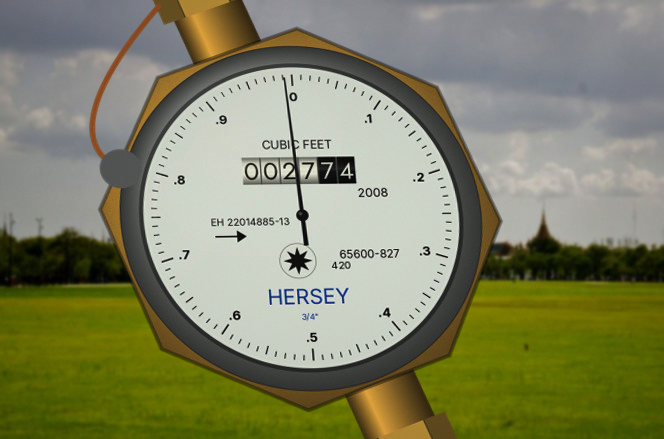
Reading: 2773.99 ft³
